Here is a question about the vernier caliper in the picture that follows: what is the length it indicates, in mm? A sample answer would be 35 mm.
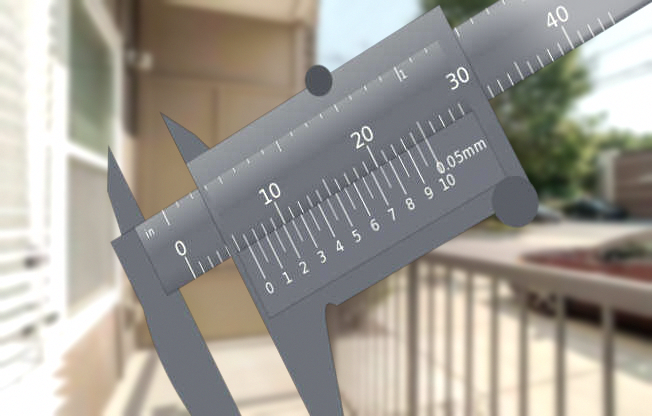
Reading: 6.0 mm
